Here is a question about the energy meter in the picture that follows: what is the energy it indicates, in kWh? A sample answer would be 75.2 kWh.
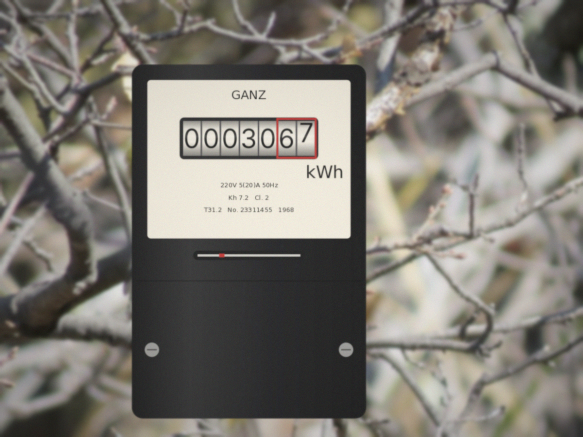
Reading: 30.67 kWh
